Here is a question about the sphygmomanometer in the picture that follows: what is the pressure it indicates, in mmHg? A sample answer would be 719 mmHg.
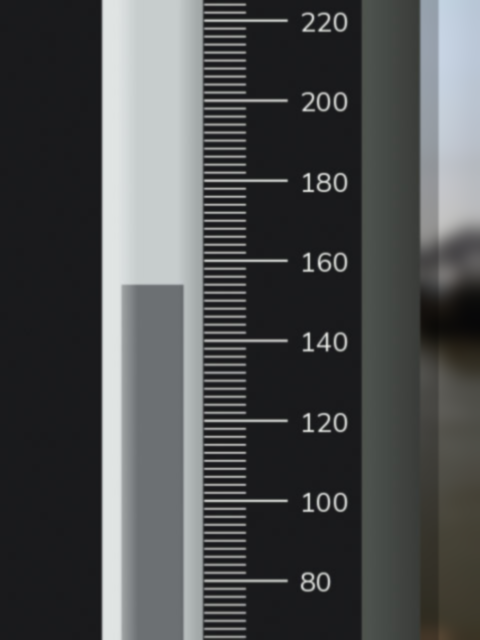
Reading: 154 mmHg
